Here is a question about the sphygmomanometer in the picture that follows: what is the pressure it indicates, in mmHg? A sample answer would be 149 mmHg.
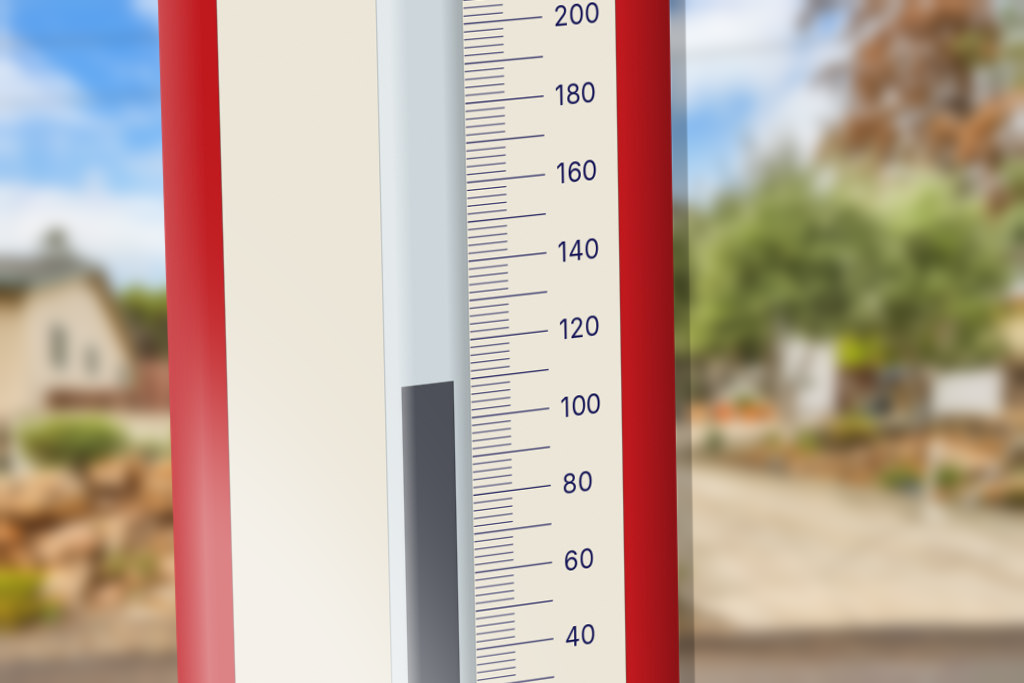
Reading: 110 mmHg
